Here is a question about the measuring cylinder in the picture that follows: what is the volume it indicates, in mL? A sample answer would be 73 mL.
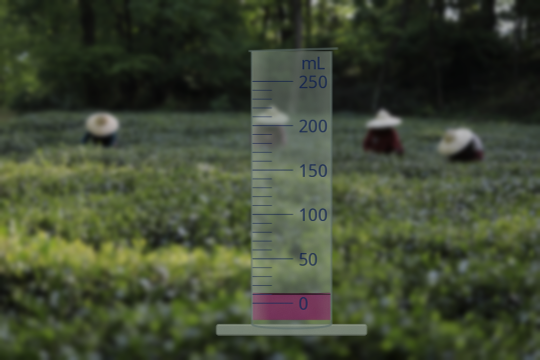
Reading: 10 mL
